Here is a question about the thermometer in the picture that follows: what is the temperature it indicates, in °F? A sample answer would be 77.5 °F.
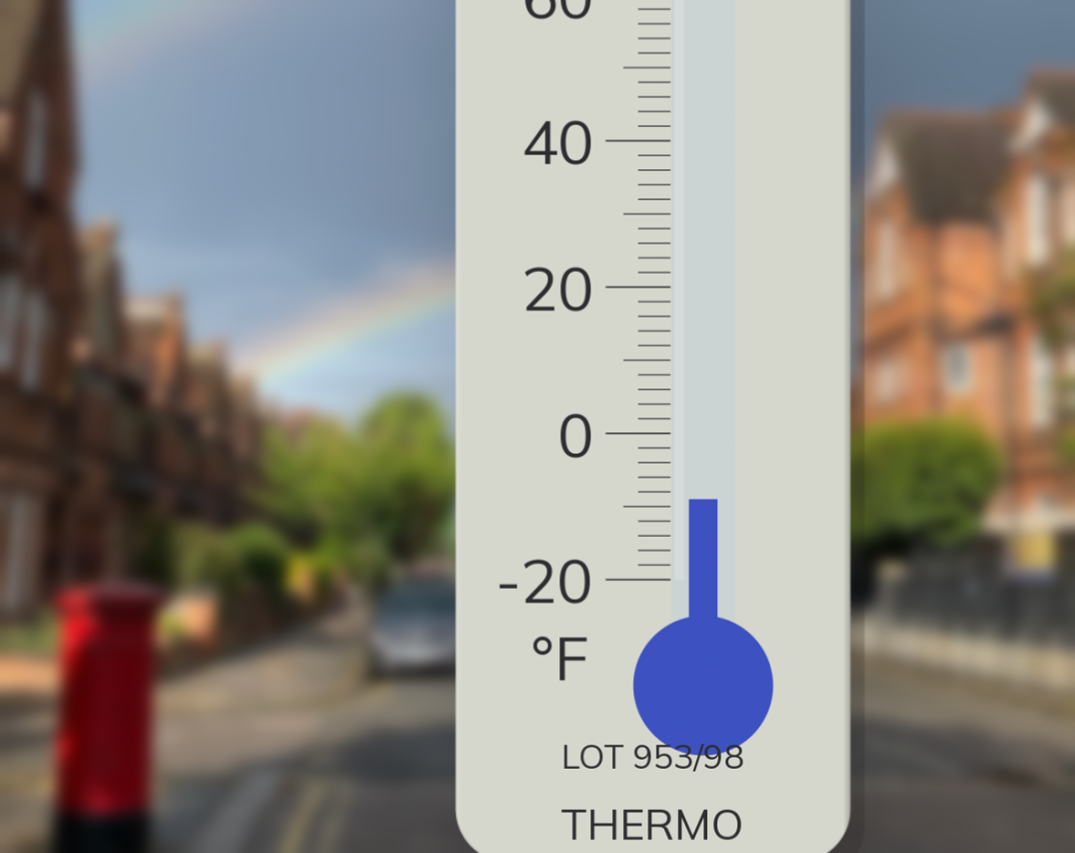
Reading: -9 °F
